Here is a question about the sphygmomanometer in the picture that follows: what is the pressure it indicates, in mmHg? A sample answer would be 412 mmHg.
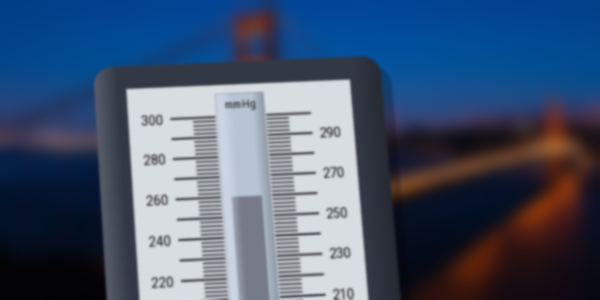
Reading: 260 mmHg
